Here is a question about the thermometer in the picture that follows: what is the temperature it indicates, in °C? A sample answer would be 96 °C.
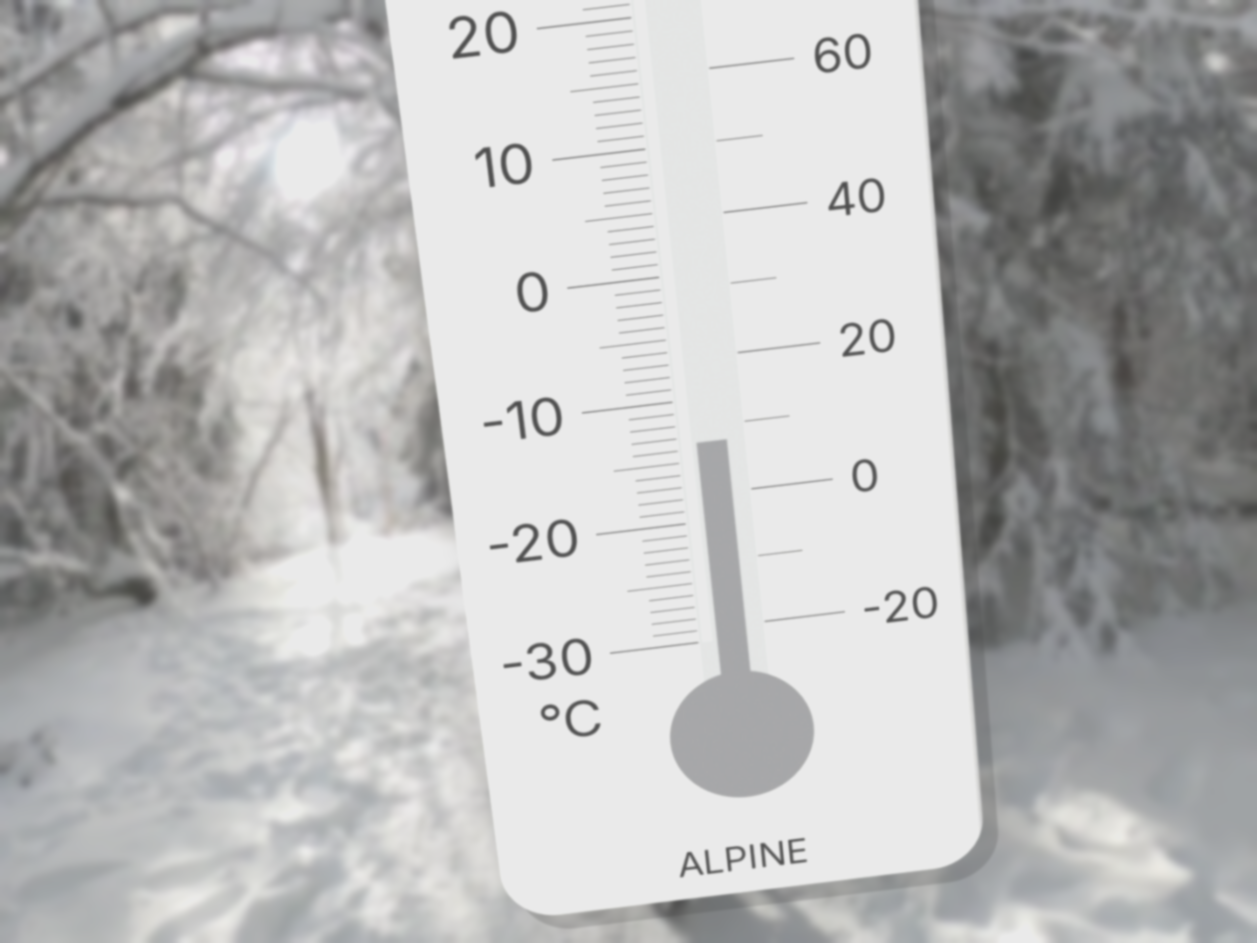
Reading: -13.5 °C
